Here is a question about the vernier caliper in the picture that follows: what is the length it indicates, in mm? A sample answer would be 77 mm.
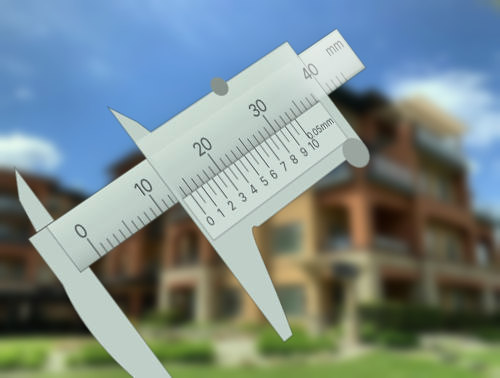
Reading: 14.6 mm
